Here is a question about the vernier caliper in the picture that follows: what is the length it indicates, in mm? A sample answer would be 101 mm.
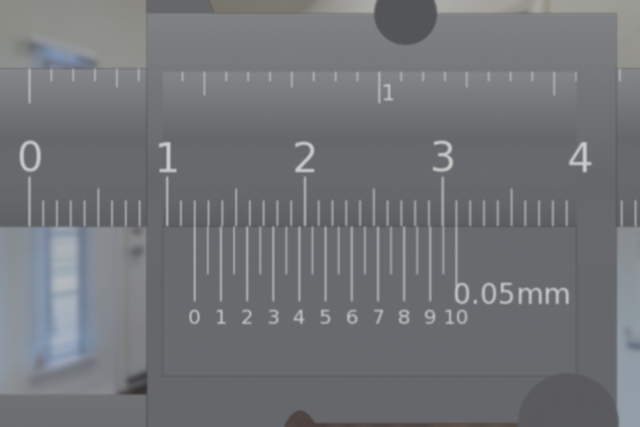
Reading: 12.0 mm
